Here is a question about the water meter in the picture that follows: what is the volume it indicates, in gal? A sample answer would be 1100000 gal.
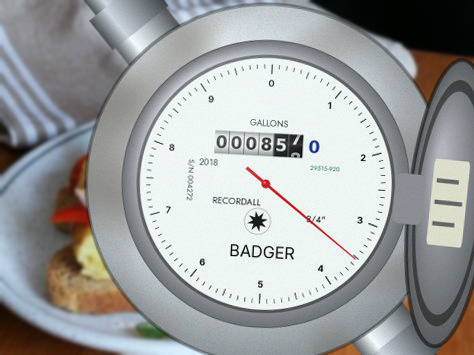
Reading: 8573.5 gal
